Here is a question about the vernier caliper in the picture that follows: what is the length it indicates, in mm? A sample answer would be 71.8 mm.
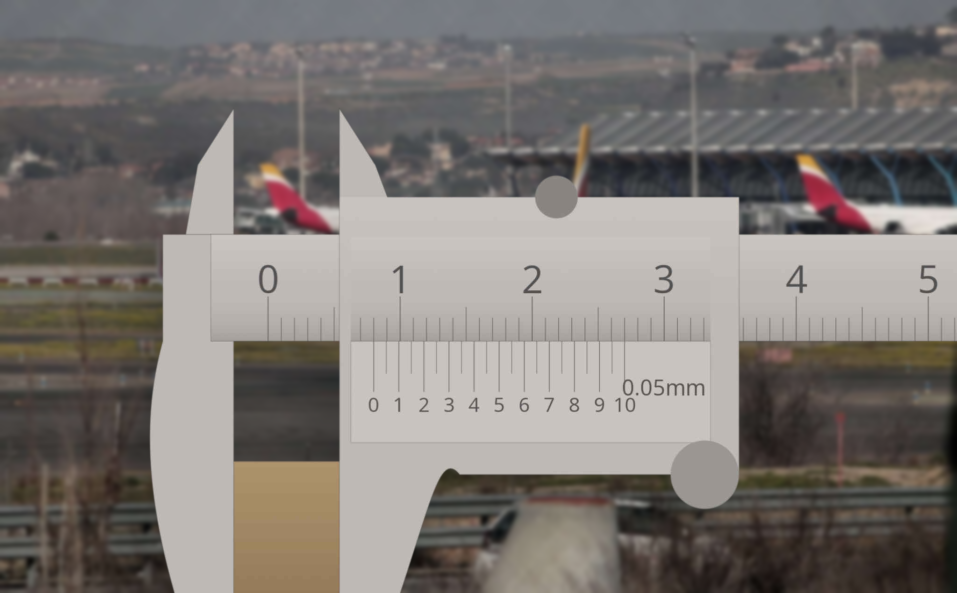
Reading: 8.0 mm
